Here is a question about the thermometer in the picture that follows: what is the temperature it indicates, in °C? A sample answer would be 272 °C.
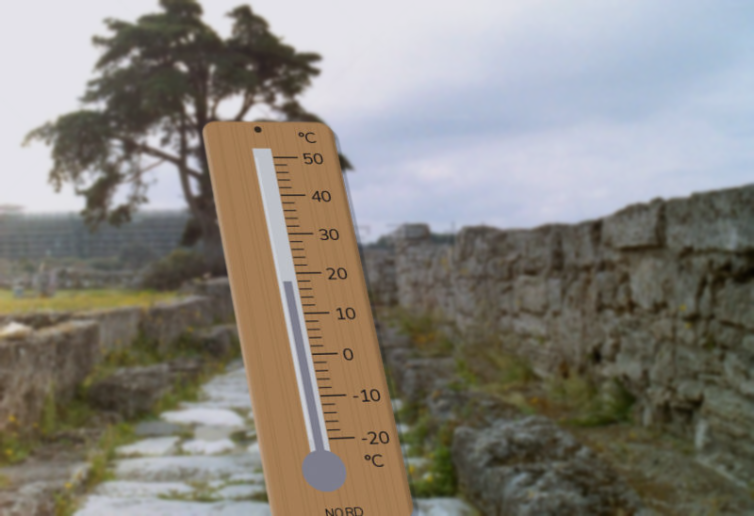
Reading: 18 °C
